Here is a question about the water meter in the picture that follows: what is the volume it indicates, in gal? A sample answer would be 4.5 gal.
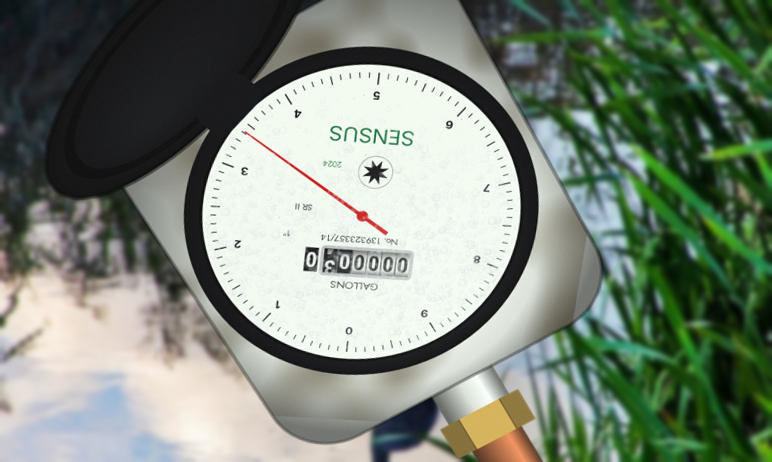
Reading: 33.4 gal
